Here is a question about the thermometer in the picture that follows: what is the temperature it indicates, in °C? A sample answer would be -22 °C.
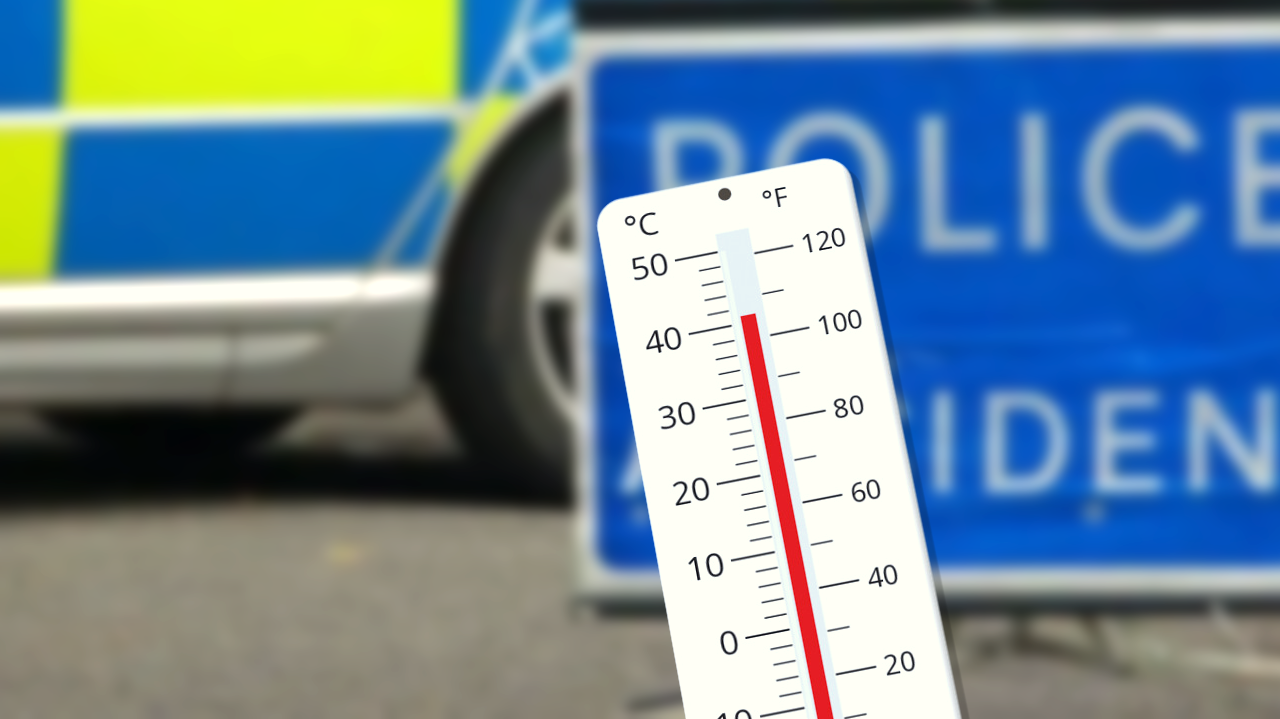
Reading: 41 °C
